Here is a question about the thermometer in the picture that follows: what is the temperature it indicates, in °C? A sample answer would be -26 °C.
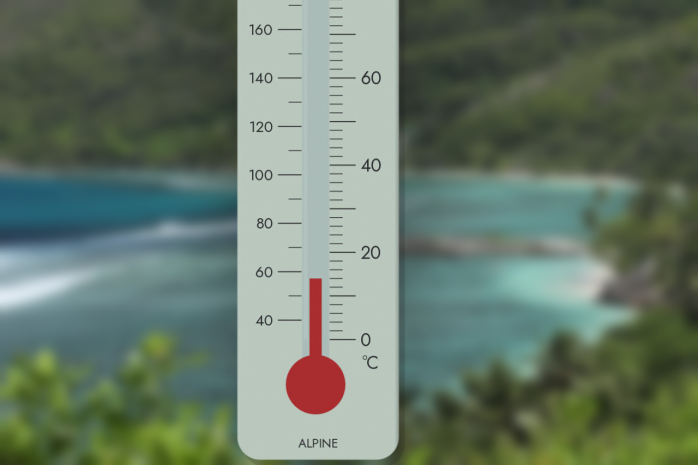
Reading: 14 °C
